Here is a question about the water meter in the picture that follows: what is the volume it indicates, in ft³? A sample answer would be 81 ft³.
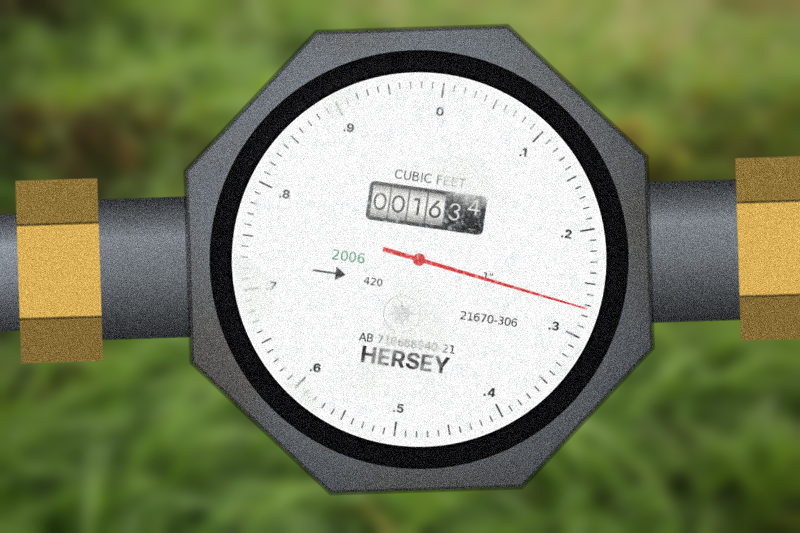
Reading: 1634.27 ft³
